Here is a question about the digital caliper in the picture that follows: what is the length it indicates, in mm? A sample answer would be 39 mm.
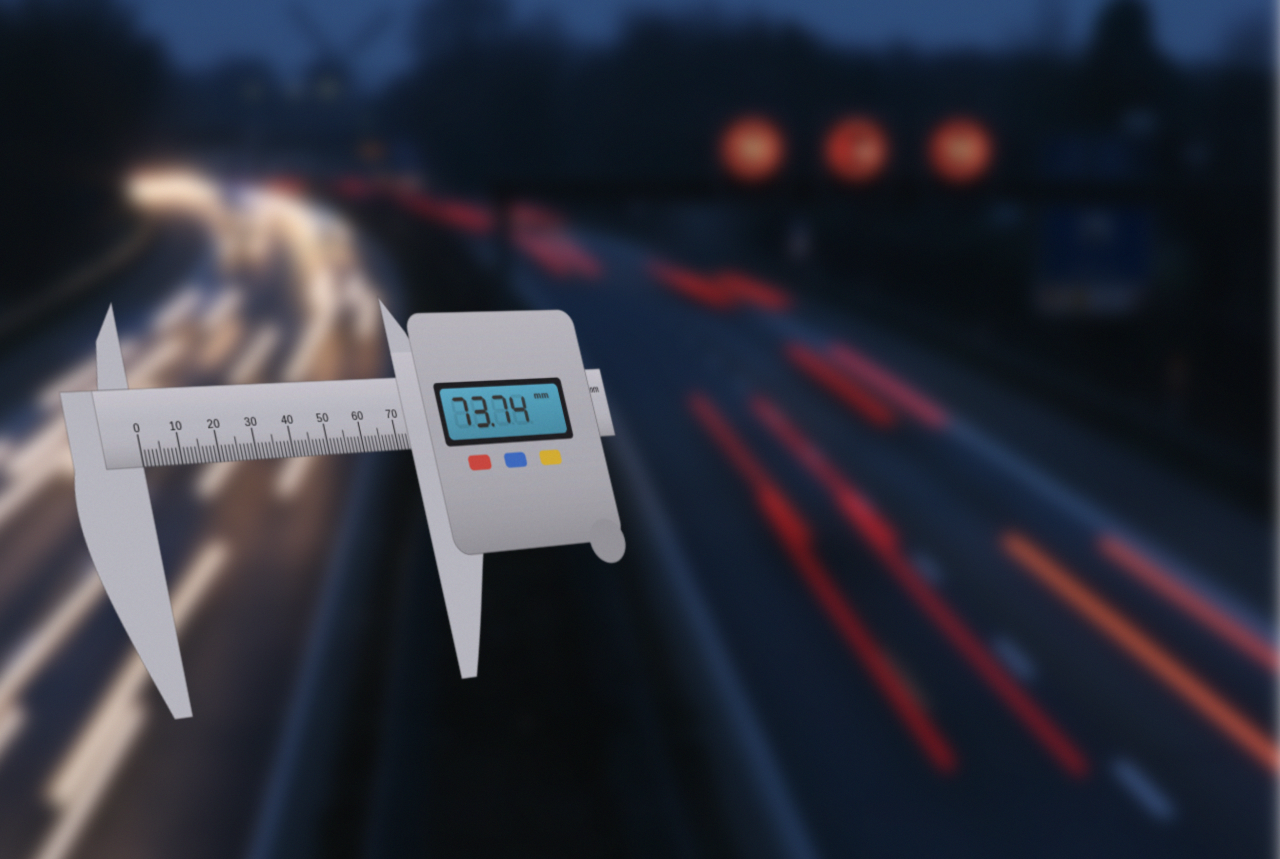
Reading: 73.74 mm
